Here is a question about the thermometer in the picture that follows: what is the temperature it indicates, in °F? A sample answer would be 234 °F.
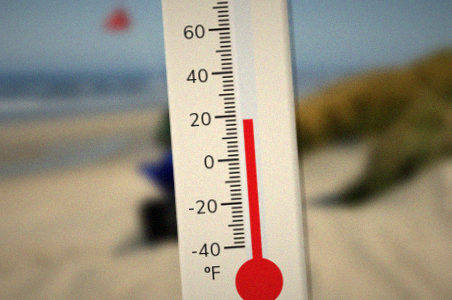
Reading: 18 °F
